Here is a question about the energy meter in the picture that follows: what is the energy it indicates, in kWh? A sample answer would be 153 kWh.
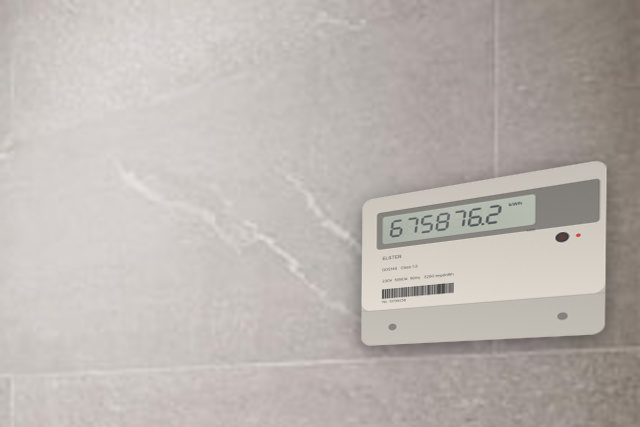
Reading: 675876.2 kWh
